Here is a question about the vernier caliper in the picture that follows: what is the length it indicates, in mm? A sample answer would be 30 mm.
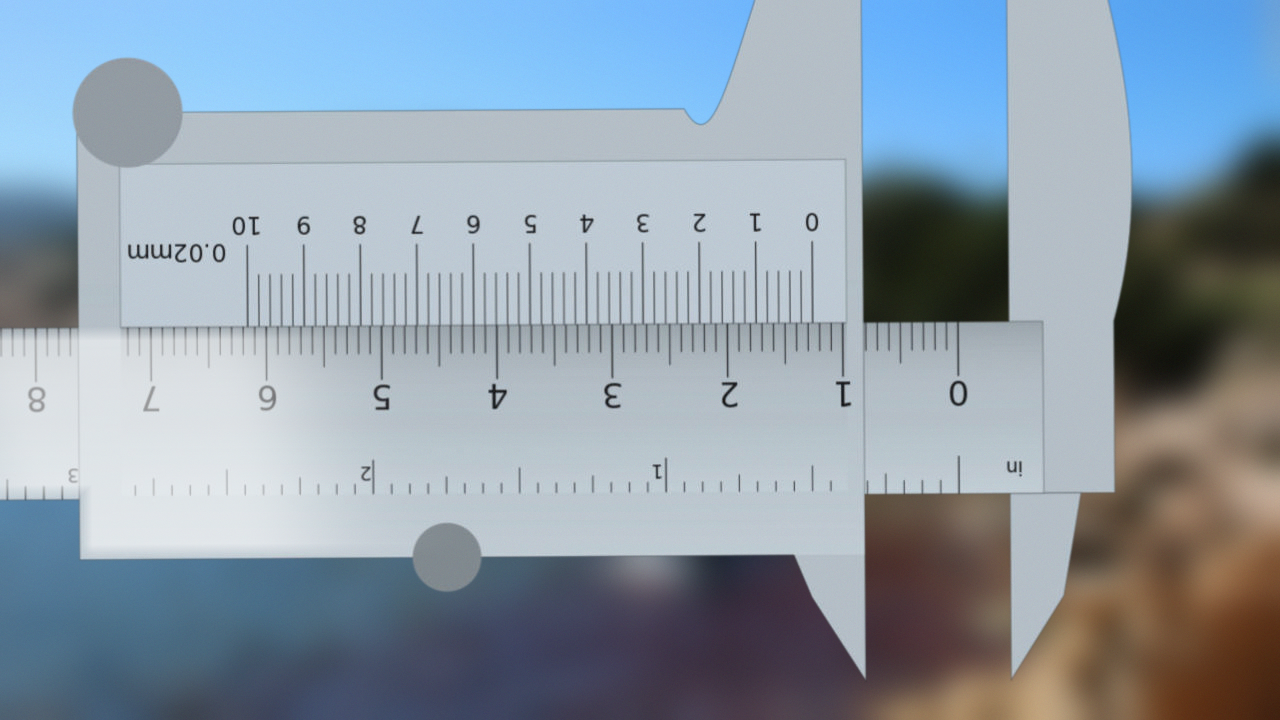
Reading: 12.6 mm
